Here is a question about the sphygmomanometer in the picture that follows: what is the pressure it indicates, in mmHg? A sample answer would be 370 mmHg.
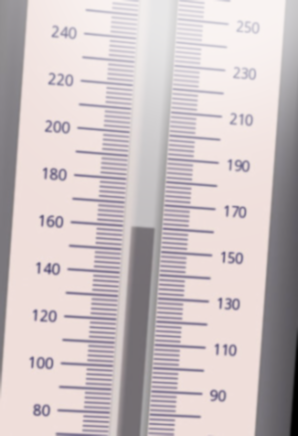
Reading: 160 mmHg
